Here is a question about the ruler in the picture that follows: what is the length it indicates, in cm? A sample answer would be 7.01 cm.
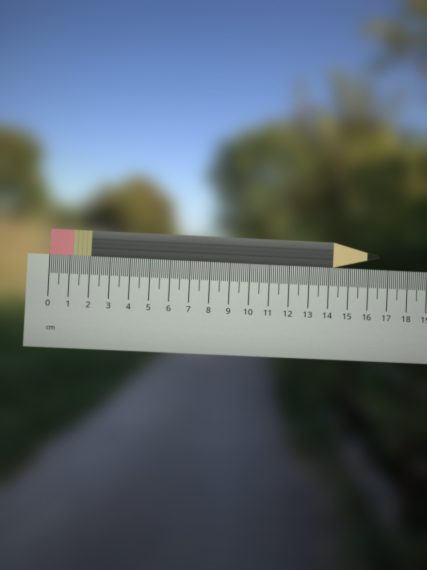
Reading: 16.5 cm
